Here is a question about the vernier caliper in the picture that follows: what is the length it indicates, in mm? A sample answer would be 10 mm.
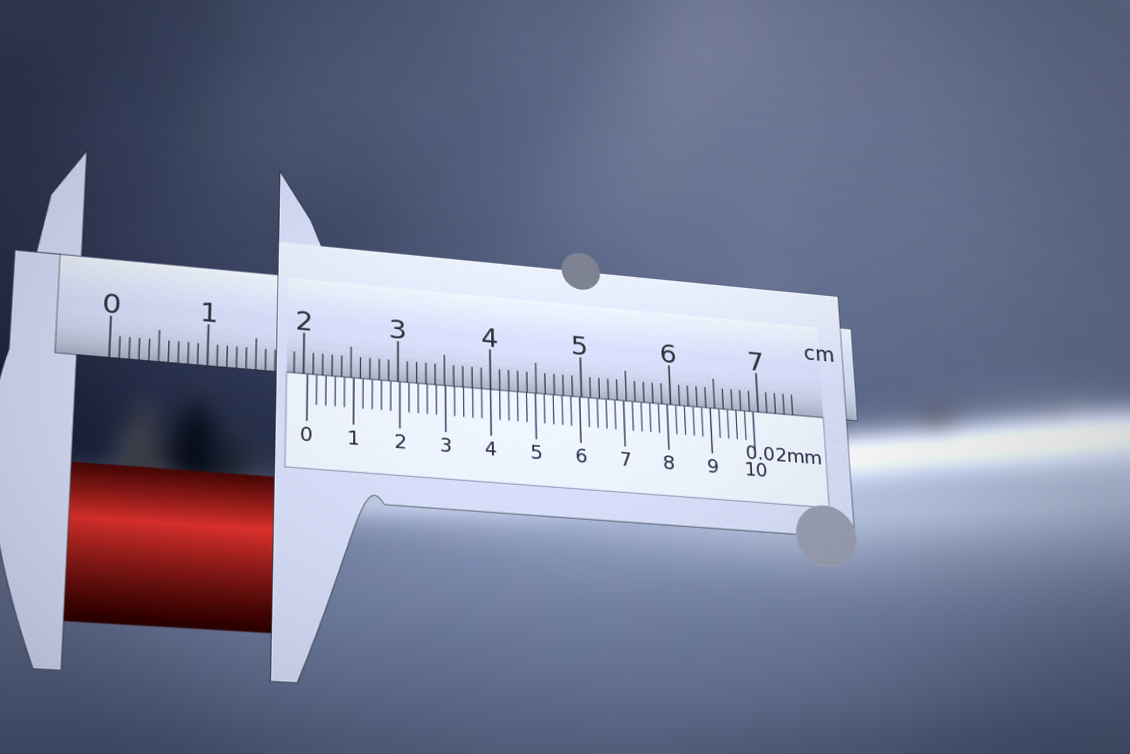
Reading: 20.4 mm
